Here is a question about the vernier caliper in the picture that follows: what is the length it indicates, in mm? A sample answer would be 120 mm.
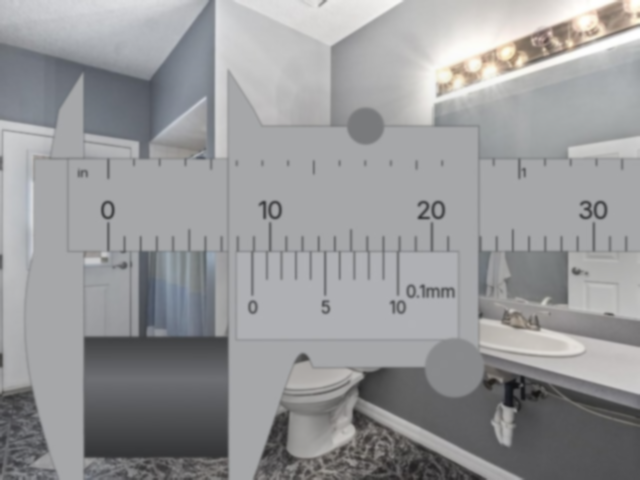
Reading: 8.9 mm
